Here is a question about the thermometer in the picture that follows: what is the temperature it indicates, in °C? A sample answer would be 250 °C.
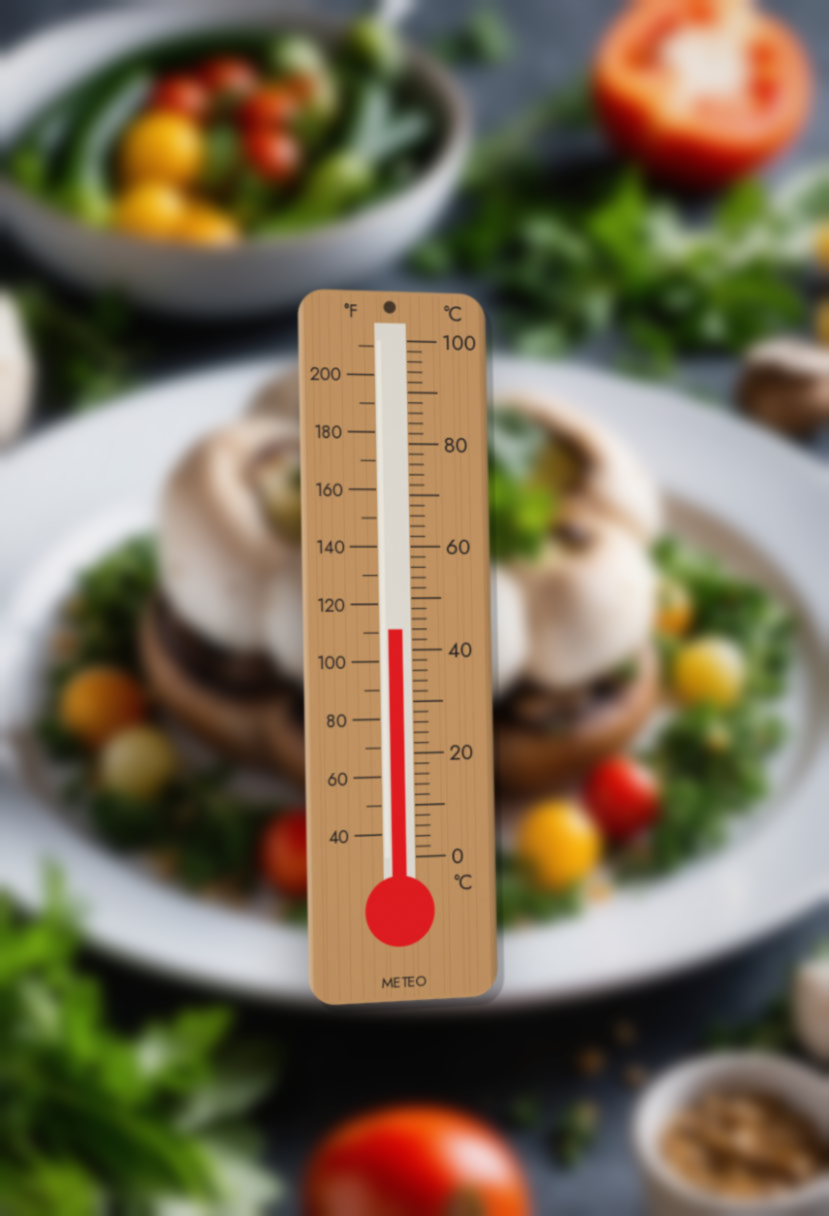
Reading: 44 °C
